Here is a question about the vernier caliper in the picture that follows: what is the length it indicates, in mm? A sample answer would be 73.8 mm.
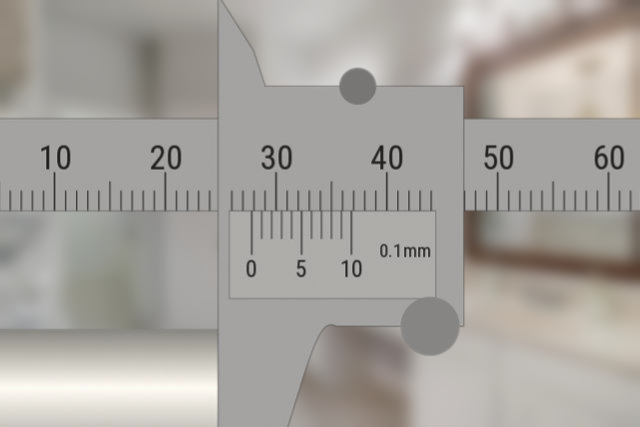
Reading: 27.8 mm
